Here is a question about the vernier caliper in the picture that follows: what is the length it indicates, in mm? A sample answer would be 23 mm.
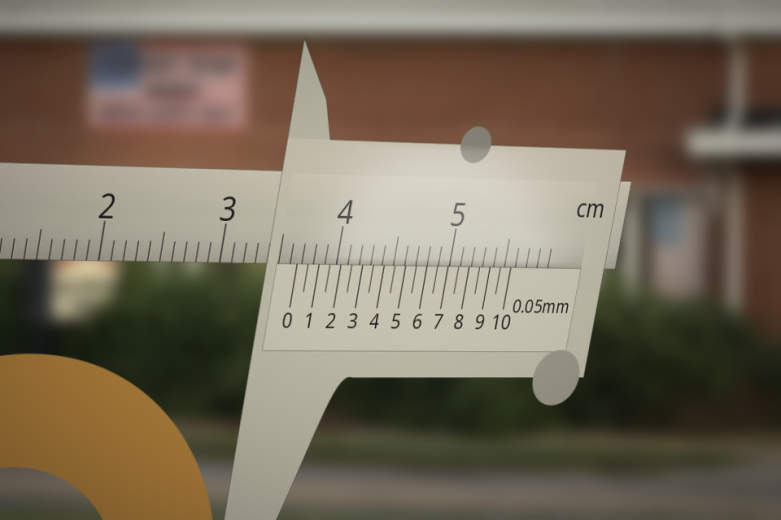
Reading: 36.6 mm
